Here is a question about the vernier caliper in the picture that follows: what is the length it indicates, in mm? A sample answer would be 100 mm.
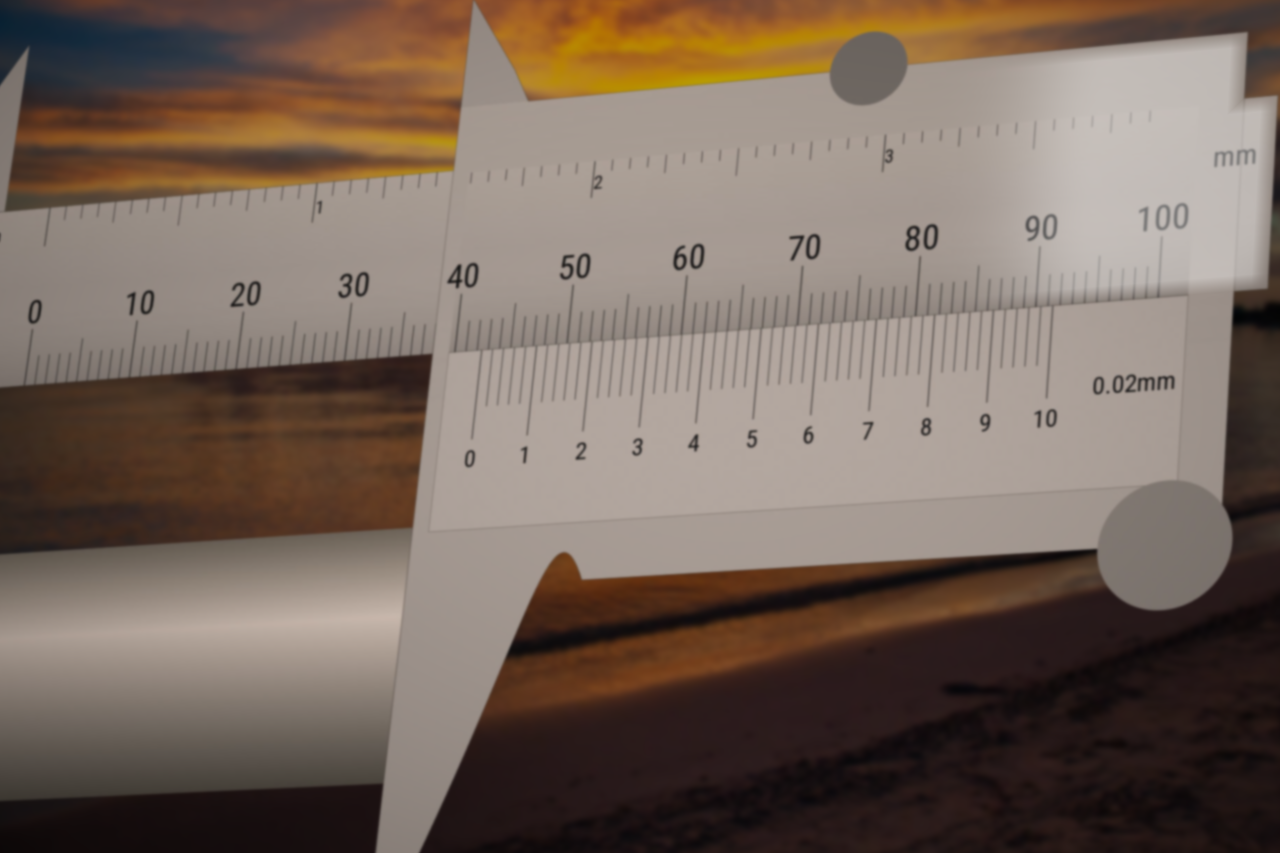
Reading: 42.4 mm
